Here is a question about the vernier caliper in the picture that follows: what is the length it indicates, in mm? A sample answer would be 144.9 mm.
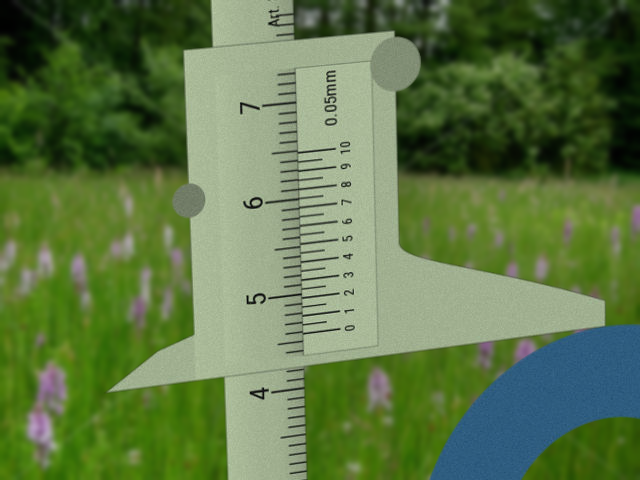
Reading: 45.8 mm
